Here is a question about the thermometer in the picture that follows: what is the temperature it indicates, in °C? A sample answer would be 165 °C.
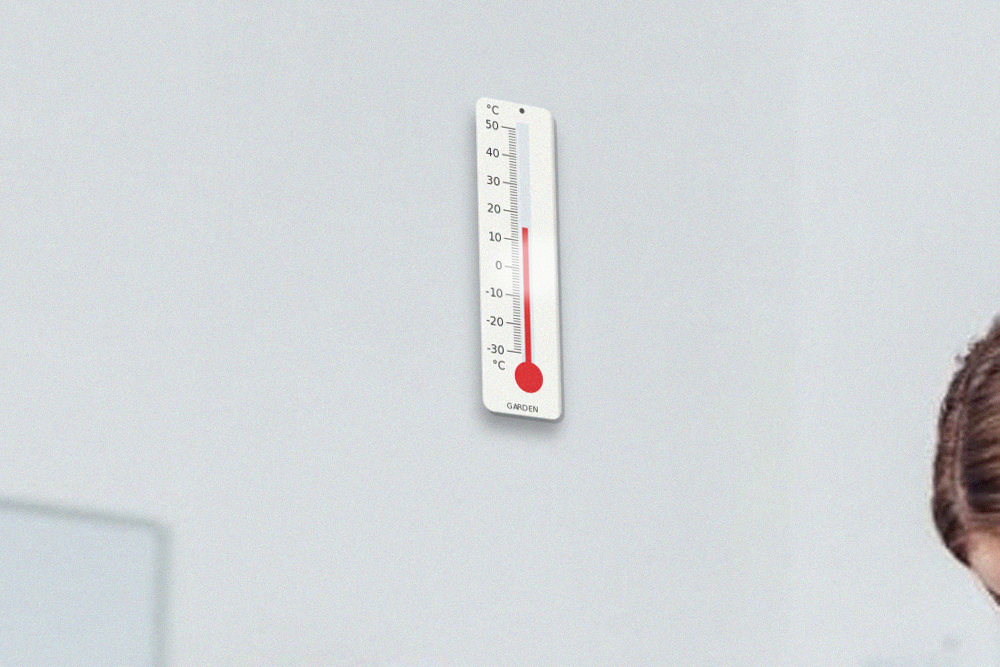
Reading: 15 °C
